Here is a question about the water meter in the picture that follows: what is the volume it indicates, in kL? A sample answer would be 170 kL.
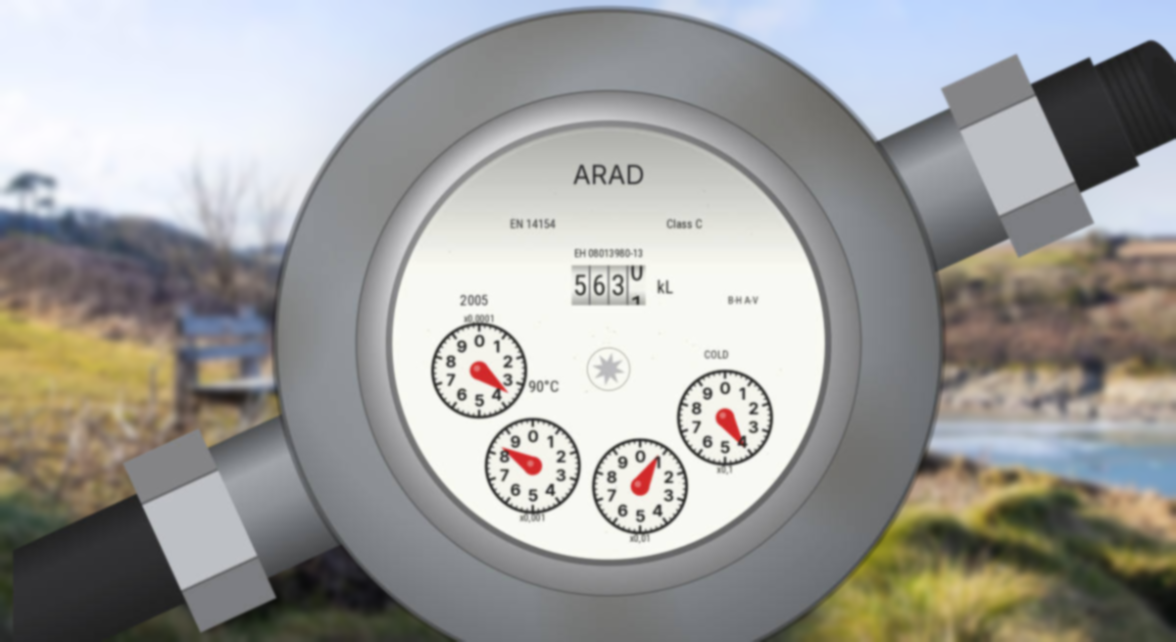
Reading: 5630.4083 kL
